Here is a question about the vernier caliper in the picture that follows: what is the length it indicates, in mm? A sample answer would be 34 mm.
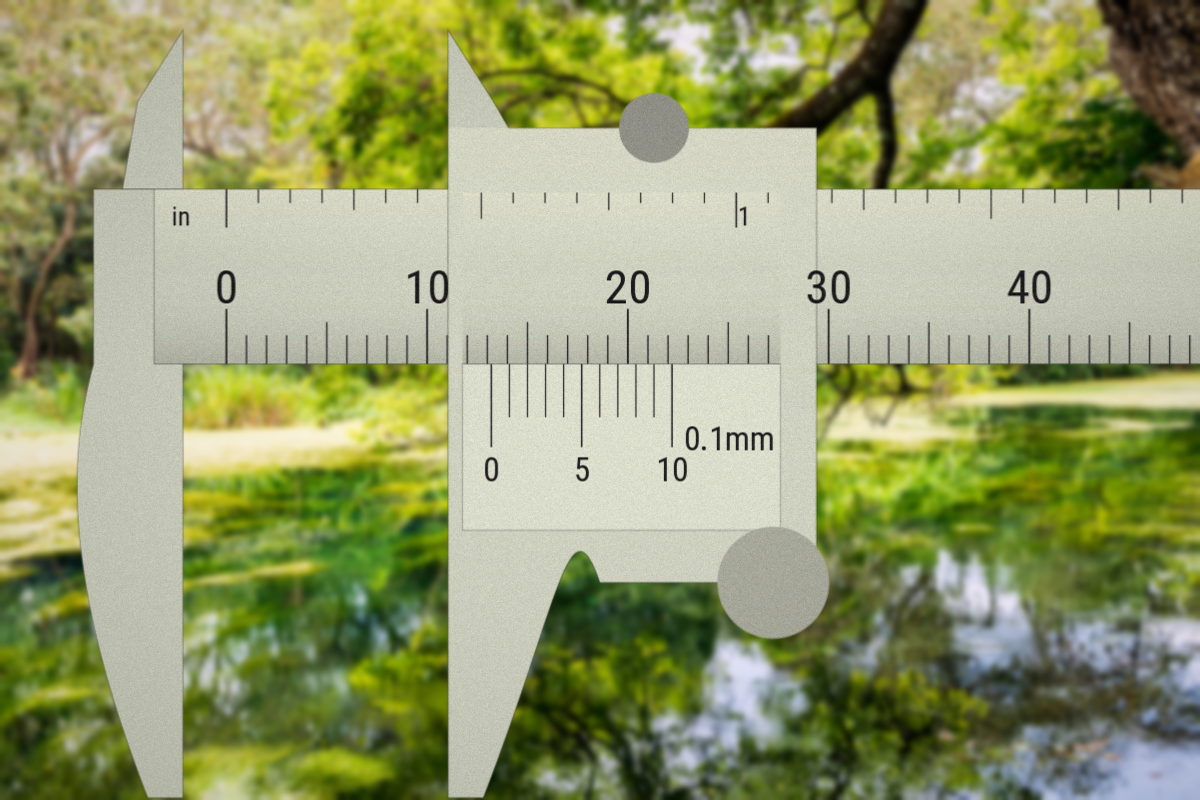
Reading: 13.2 mm
